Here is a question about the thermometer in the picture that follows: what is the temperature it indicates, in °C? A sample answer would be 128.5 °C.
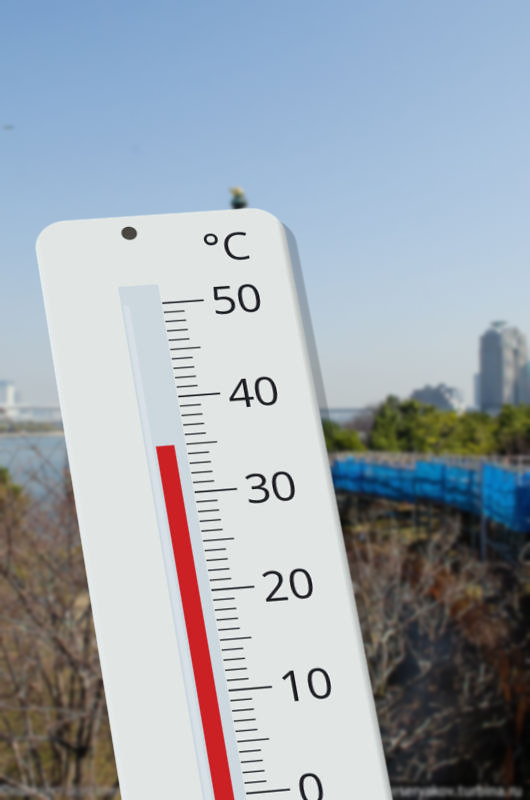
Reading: 35 °C
